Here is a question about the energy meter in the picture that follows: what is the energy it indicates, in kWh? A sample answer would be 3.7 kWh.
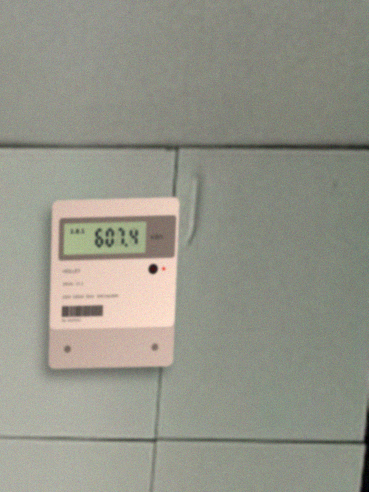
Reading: 607.4 kWh
